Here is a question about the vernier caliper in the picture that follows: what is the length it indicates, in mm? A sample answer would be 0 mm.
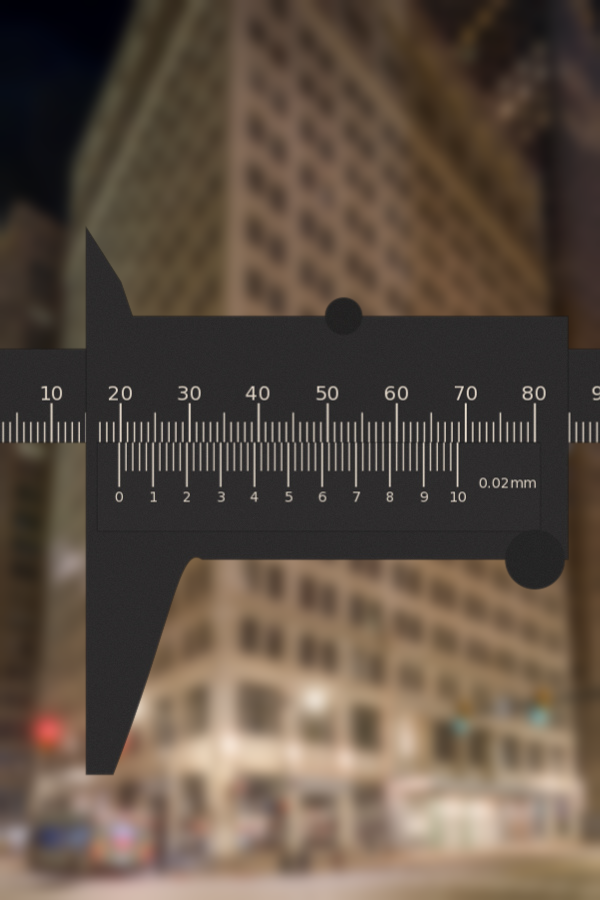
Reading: 19.8 mm
